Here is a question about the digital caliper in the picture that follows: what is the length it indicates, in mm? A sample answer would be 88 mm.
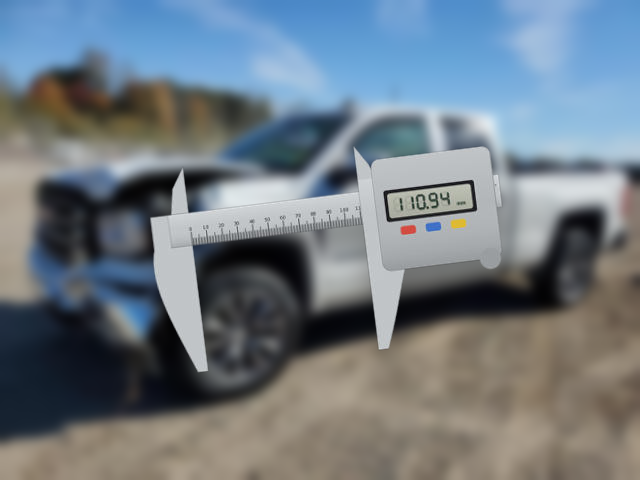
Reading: 110.94 mm
